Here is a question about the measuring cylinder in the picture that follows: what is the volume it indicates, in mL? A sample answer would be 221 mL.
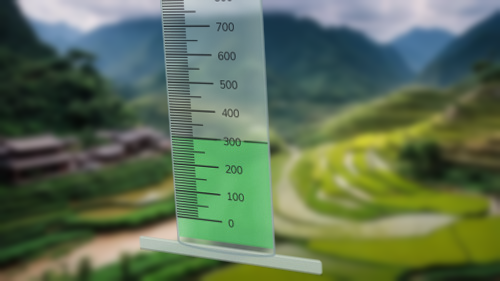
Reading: 300 mL
